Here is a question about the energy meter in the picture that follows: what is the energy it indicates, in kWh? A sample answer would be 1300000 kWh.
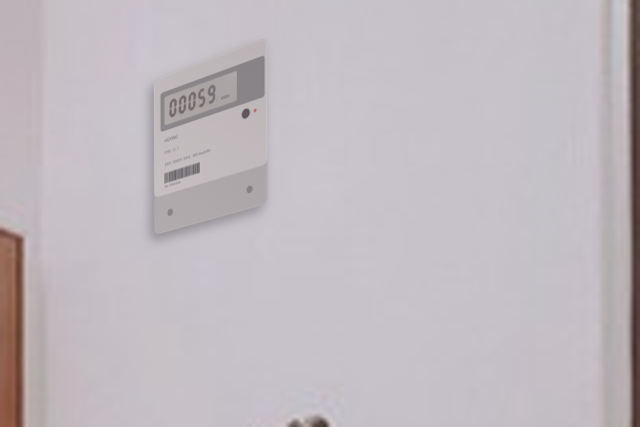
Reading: 59 kWh
